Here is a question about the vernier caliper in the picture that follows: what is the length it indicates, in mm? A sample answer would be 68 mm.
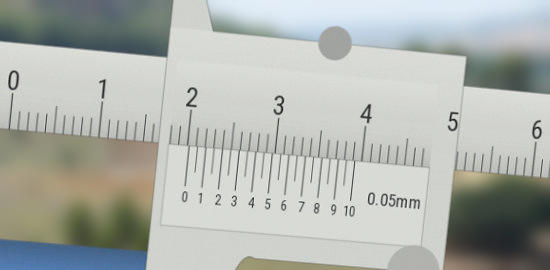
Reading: 20.2 mm
